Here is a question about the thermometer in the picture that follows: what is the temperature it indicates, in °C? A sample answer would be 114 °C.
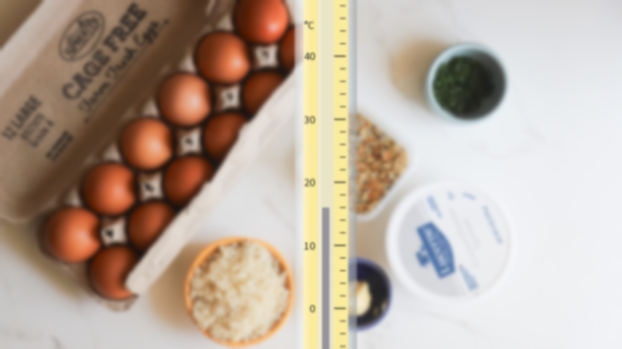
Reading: 16 °C
